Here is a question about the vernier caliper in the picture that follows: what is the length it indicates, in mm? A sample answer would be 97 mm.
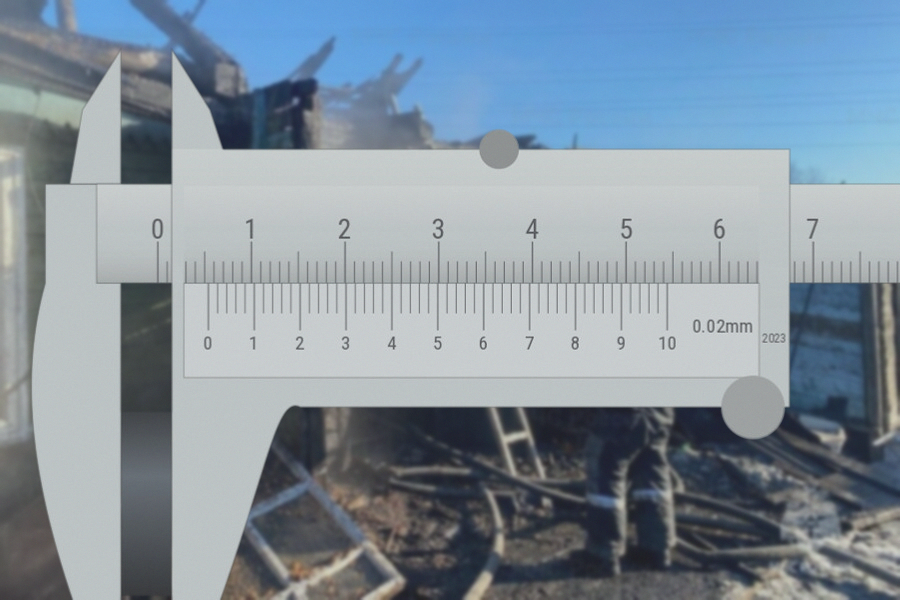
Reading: 5.4 mm
